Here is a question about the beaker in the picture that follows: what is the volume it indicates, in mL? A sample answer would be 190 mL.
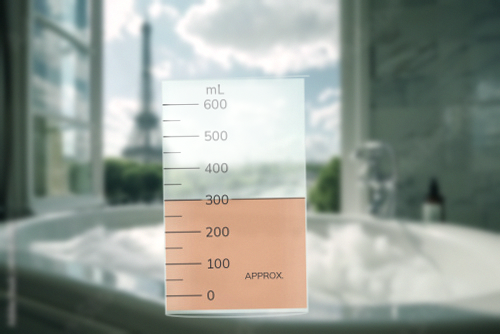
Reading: 300 mL
